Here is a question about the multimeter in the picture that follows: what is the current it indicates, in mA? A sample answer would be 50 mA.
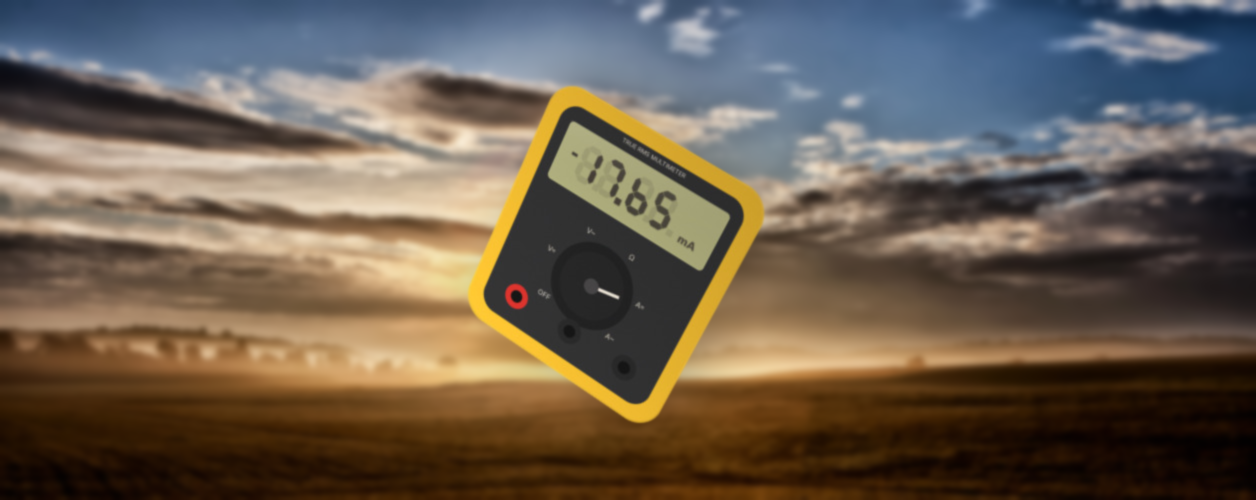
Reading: -17.65 mA
